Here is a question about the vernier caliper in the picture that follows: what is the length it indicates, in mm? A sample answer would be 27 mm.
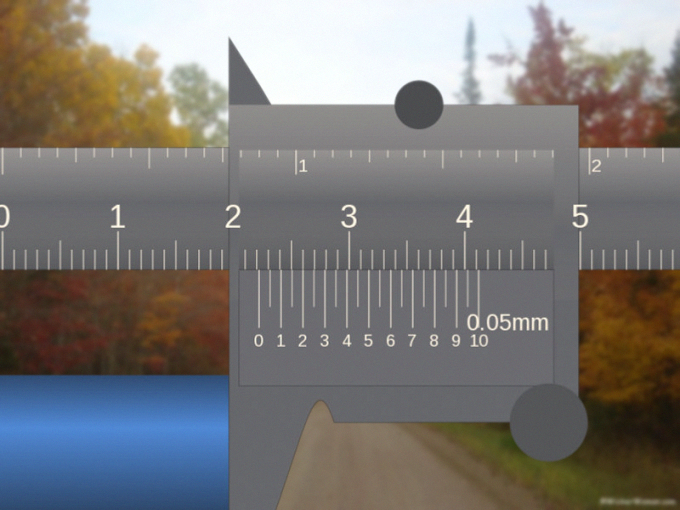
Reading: 22.2 mm
